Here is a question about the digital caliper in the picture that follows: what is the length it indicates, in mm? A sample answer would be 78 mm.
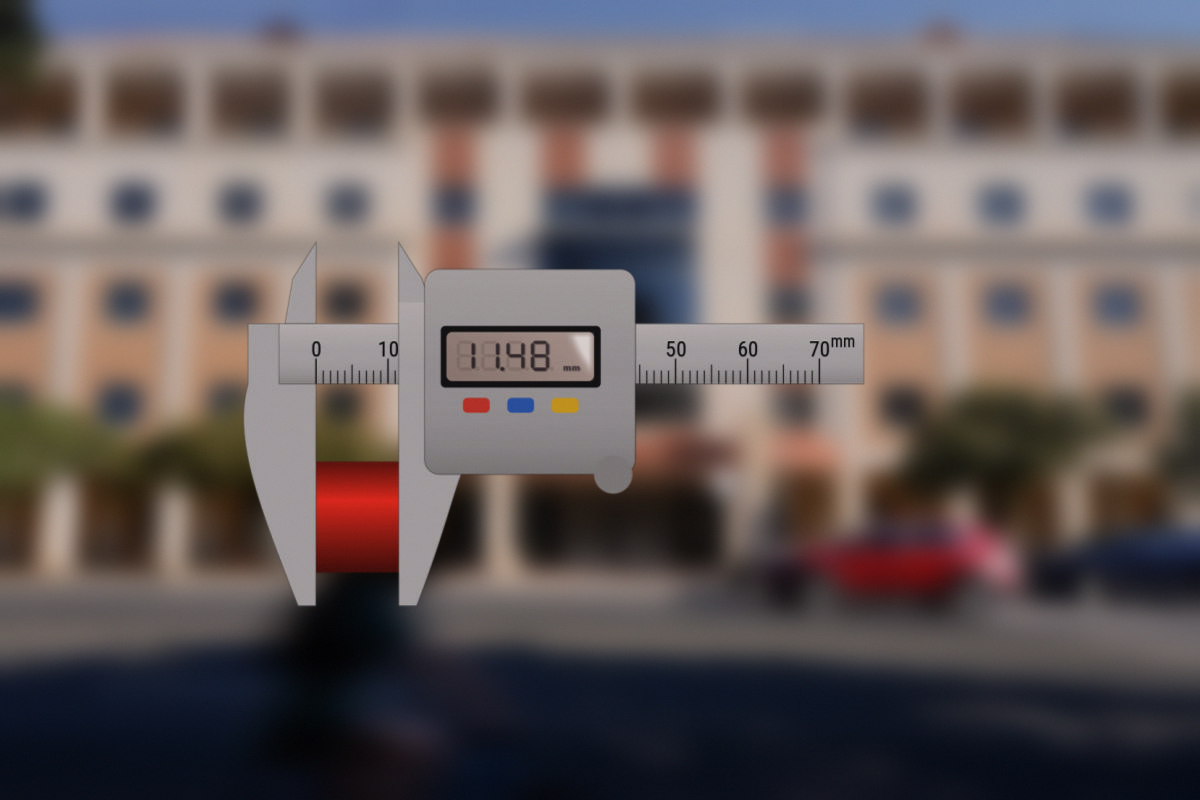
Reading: 11.48 mm
